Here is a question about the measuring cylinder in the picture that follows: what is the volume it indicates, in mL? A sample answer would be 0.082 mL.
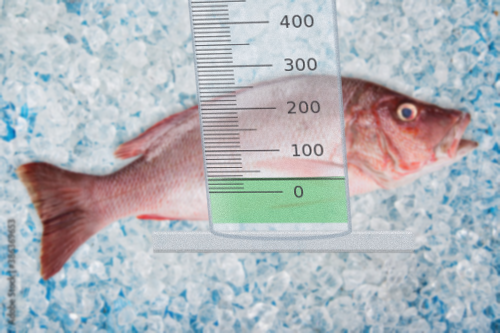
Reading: 30 mL
